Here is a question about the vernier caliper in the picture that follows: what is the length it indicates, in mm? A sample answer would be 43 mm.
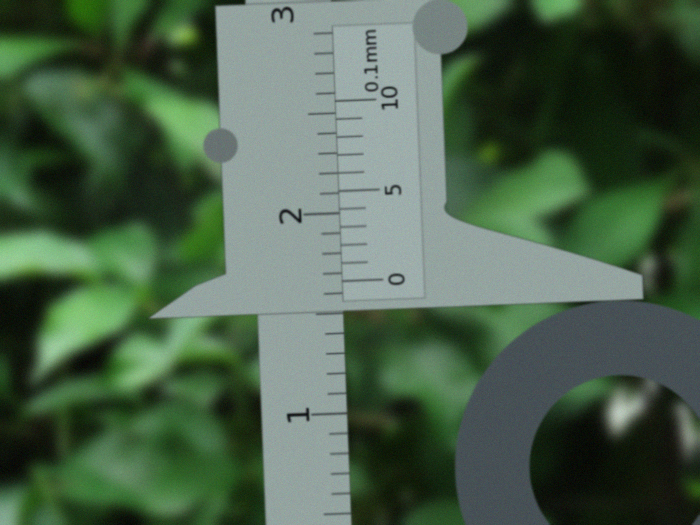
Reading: 16.6 mm
